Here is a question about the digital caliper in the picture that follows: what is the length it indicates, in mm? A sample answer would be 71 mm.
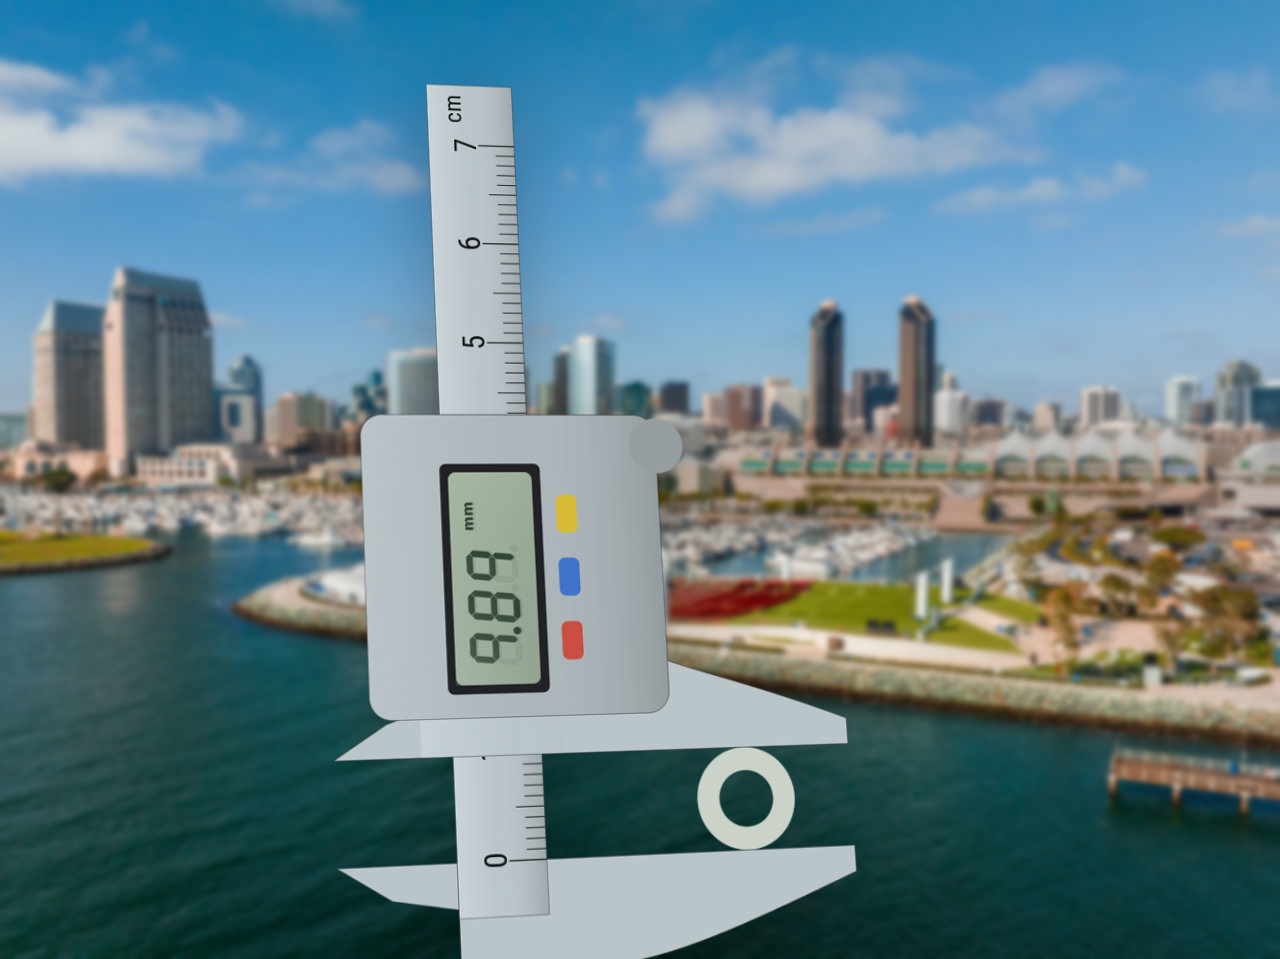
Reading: 9.89 mm
